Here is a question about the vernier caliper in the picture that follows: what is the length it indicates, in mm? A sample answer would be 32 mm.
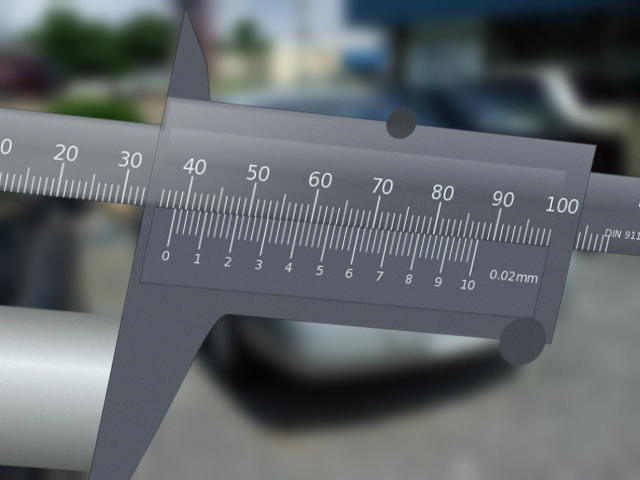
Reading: 38.4 mm
